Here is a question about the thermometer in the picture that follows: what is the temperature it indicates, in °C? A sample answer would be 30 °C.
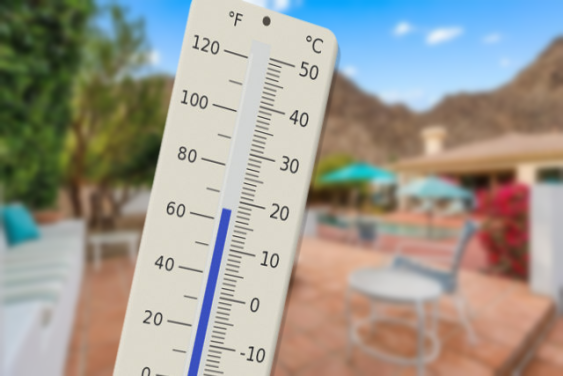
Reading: 18 °C
